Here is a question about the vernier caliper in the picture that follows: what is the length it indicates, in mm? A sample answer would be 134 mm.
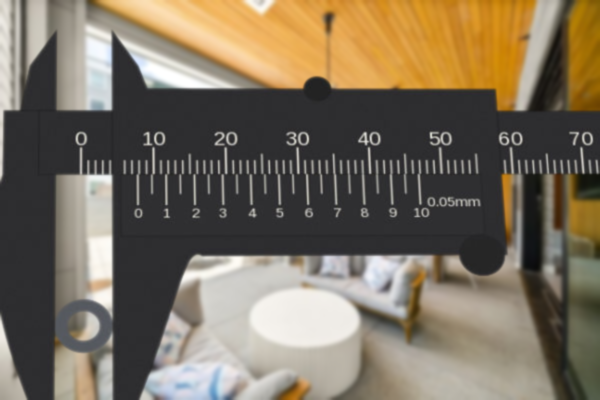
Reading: 7.8 mm
